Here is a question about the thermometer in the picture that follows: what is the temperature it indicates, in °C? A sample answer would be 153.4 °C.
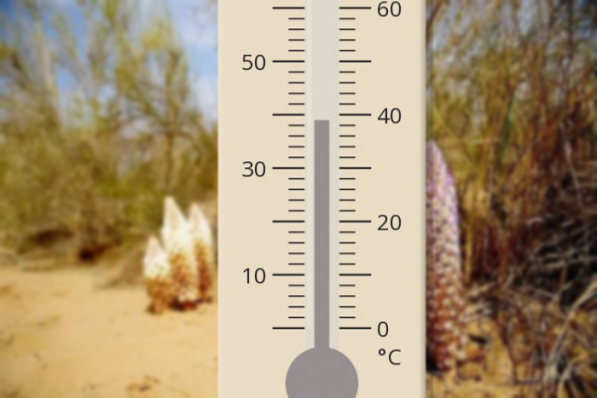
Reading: 39 °C
